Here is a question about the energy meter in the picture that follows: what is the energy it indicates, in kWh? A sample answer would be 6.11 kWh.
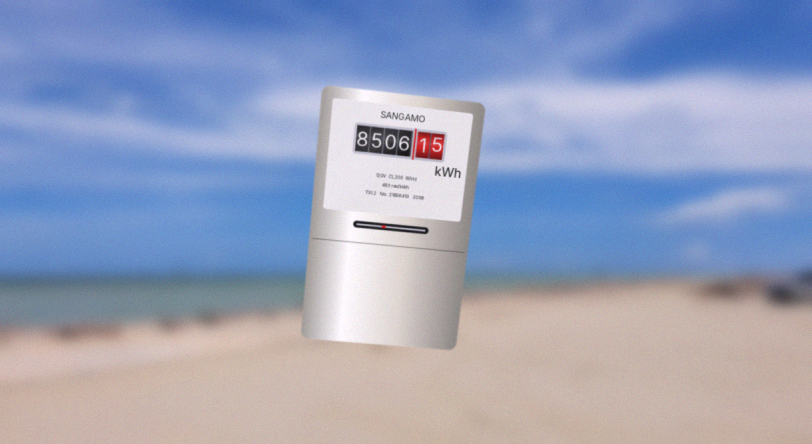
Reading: 8506.15 kWh
